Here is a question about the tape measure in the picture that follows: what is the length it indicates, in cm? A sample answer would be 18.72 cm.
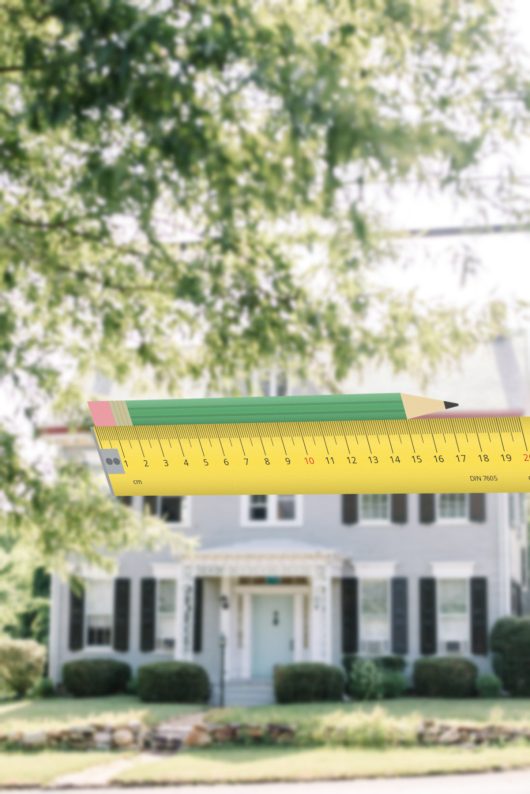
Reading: 17.5 cm
